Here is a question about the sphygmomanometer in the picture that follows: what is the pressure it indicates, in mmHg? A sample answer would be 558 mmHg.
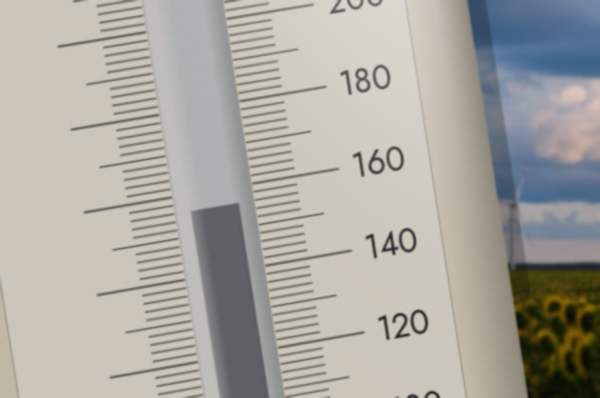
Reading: 156 mmHg
